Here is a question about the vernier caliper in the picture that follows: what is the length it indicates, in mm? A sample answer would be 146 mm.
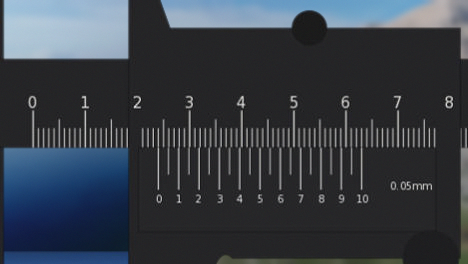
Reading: 24.0 mm
